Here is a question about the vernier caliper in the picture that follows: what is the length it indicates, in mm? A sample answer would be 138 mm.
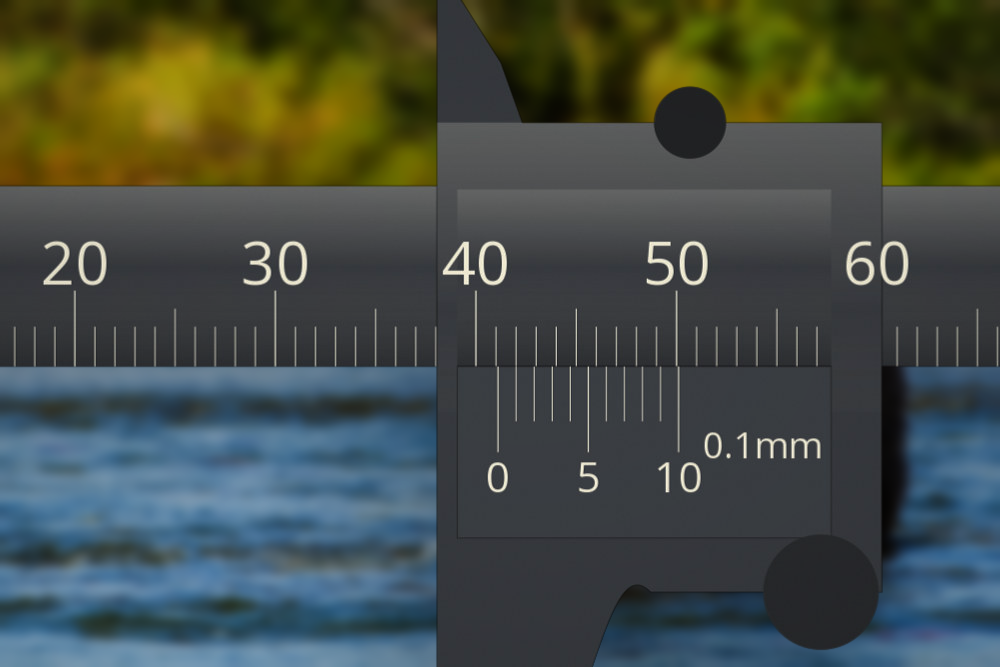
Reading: 41.1 mm
